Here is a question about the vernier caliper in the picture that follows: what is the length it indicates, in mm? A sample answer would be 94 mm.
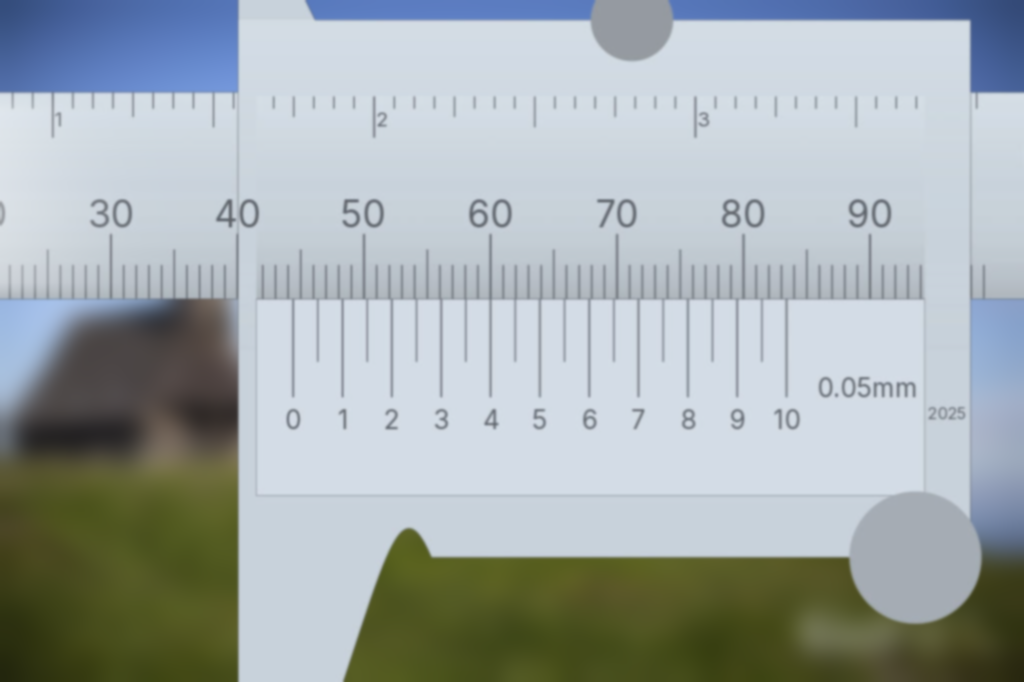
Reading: 44.4 mm
